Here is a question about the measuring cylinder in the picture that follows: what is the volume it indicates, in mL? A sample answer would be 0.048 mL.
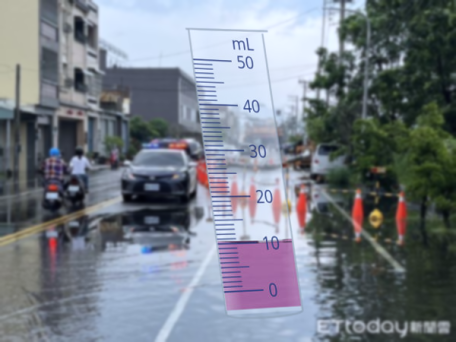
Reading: 10 mL
